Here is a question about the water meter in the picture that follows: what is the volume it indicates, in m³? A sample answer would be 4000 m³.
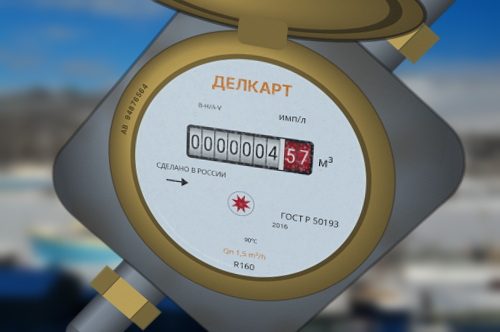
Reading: 4.57 m³
